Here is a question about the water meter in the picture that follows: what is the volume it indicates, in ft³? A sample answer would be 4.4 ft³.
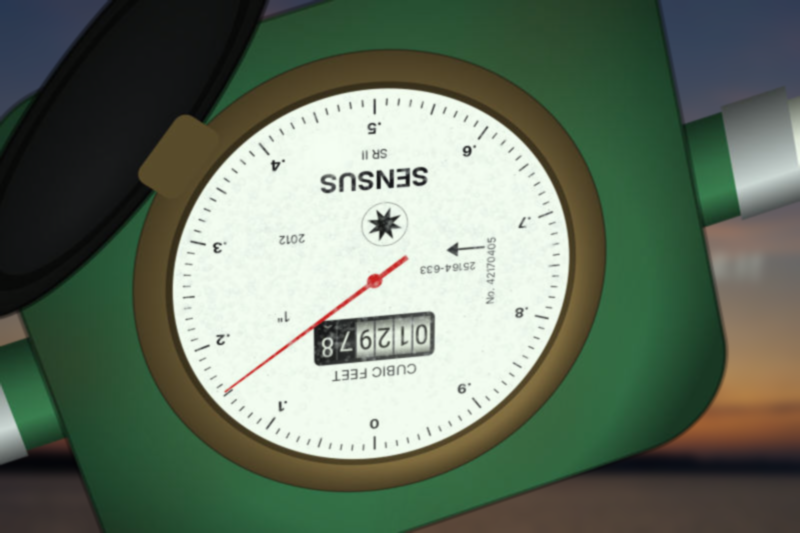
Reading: 12978.15 ft³
